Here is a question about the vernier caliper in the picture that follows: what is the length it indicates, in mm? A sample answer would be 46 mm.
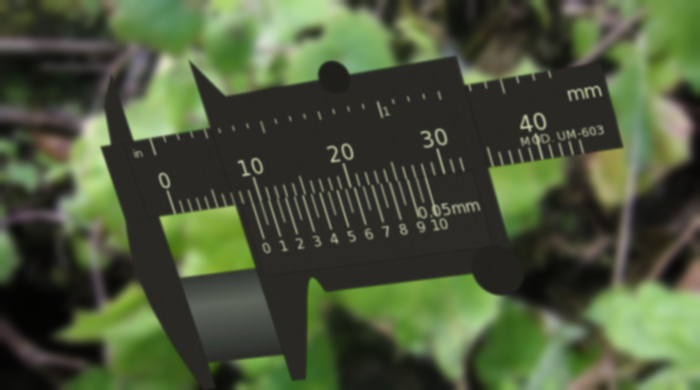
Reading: 9.0 mm
